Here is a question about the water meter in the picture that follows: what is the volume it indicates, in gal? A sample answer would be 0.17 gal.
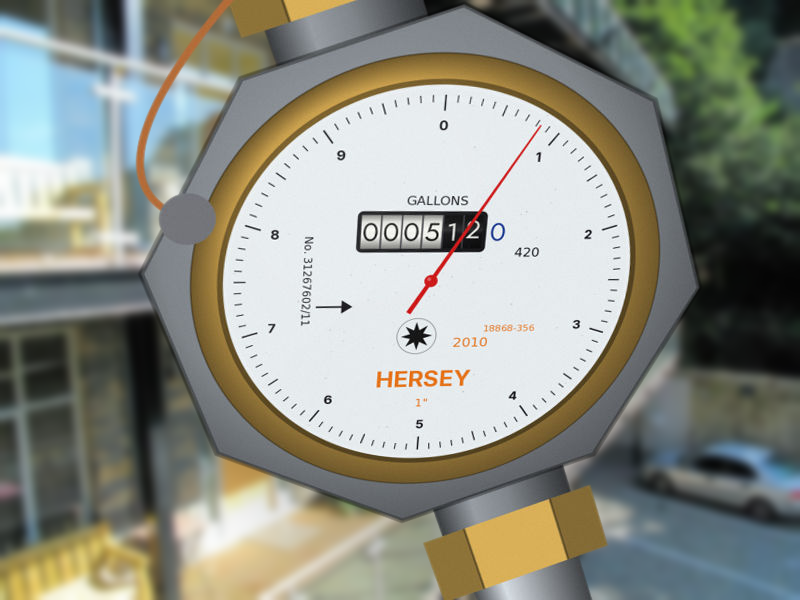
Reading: 5120.8 gal
